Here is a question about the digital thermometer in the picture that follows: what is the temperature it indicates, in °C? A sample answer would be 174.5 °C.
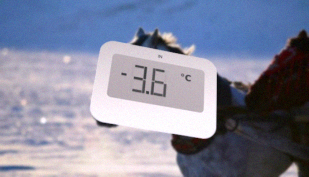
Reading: -3.6 °C
